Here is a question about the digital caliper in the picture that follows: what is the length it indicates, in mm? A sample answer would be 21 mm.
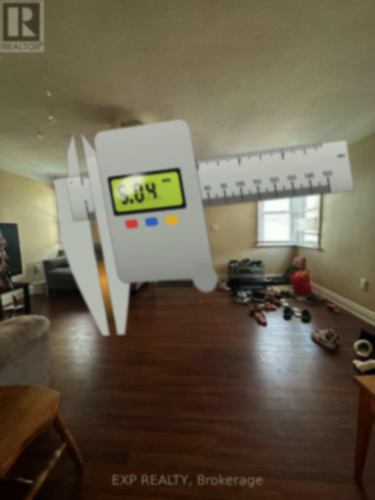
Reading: 5.04 mm
